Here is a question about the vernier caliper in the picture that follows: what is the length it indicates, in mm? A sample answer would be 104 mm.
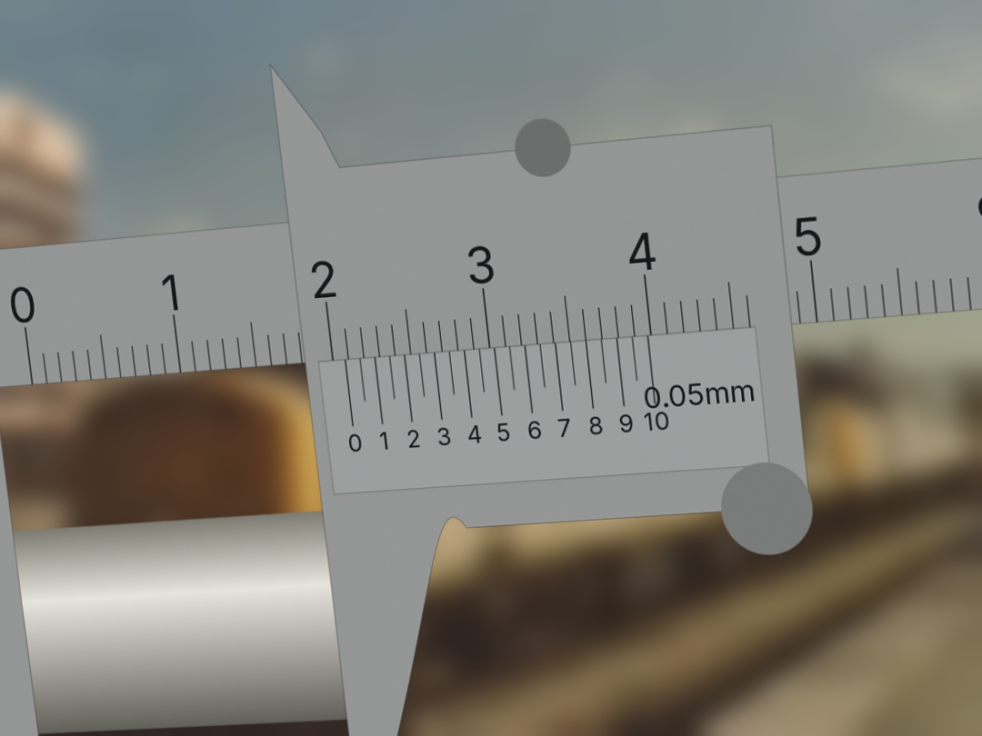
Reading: 20.8 mm
